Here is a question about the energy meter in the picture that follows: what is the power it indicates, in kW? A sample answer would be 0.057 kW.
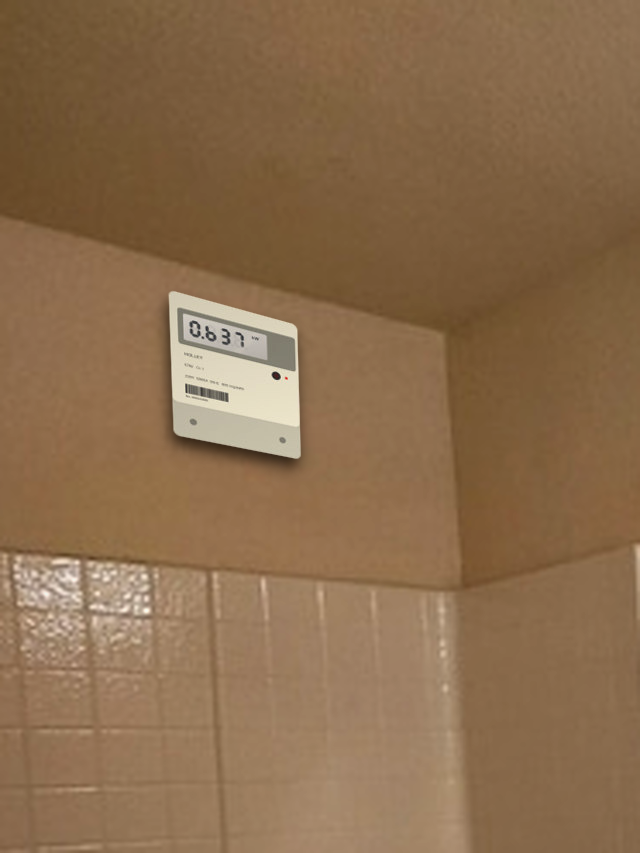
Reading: 0.637 kW
